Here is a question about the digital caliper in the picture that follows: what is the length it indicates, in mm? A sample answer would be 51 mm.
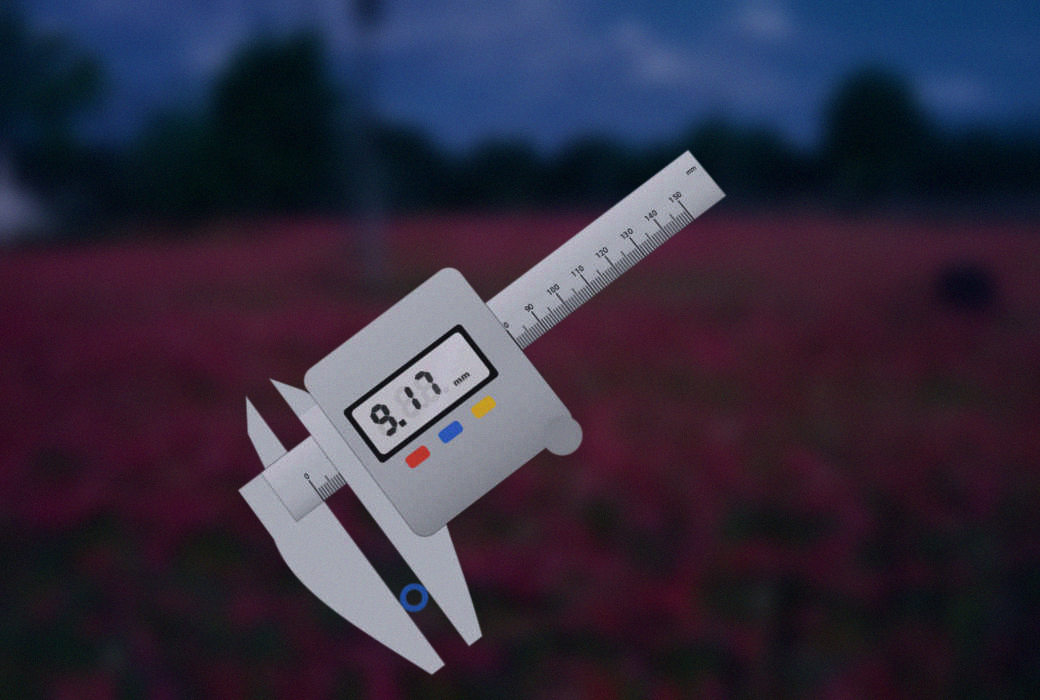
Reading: 9.17 mm
